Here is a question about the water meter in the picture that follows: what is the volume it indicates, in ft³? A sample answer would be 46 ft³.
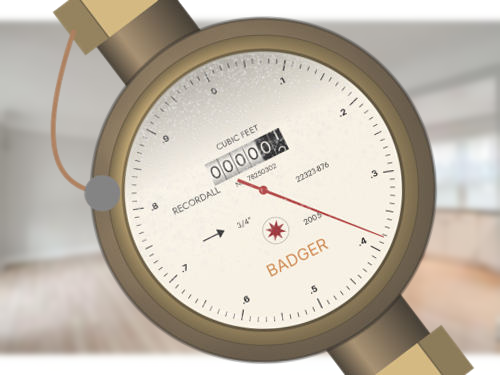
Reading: 1.38 ft³
